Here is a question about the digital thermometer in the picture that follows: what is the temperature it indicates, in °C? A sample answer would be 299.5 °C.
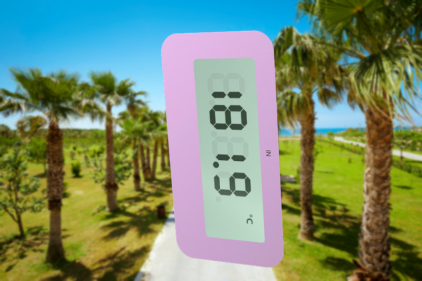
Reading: 181.9 °C
